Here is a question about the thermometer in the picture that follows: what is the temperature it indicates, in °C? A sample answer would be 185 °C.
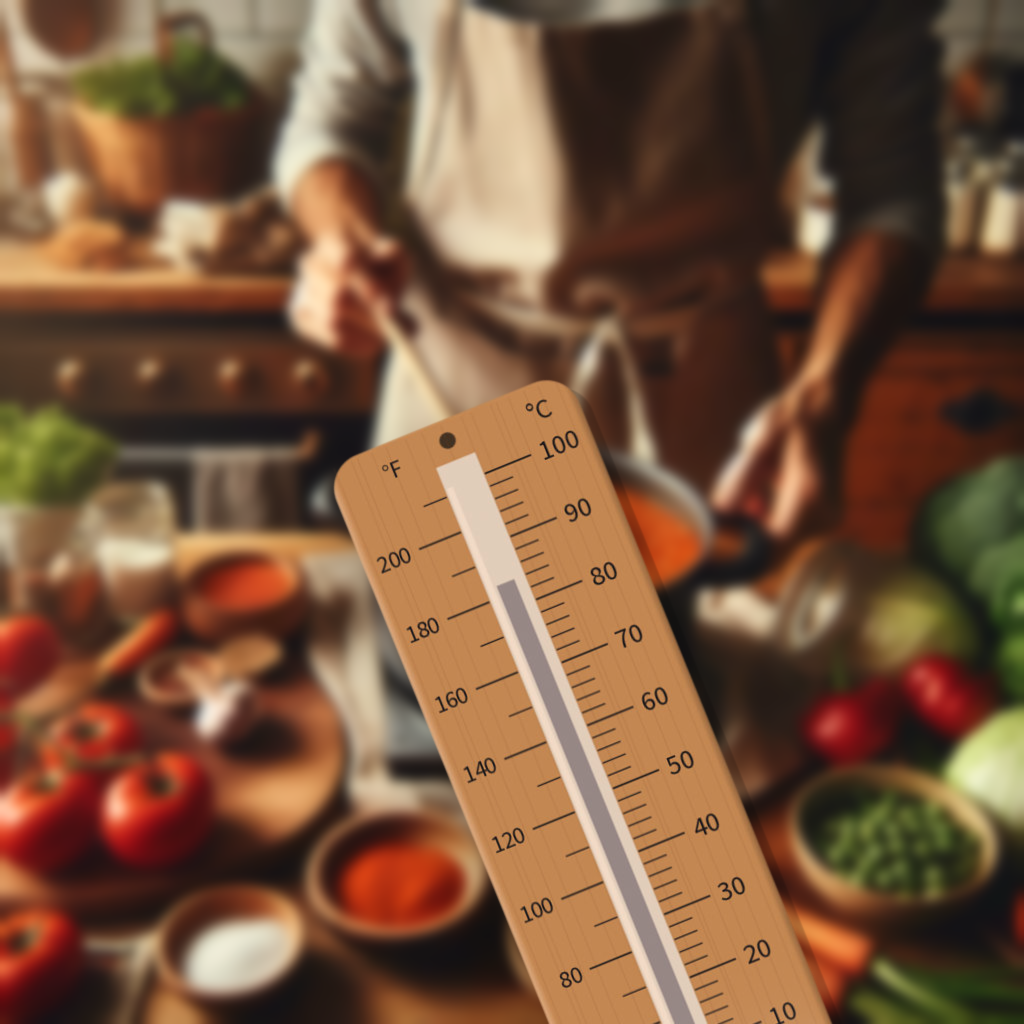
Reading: 84 °C
